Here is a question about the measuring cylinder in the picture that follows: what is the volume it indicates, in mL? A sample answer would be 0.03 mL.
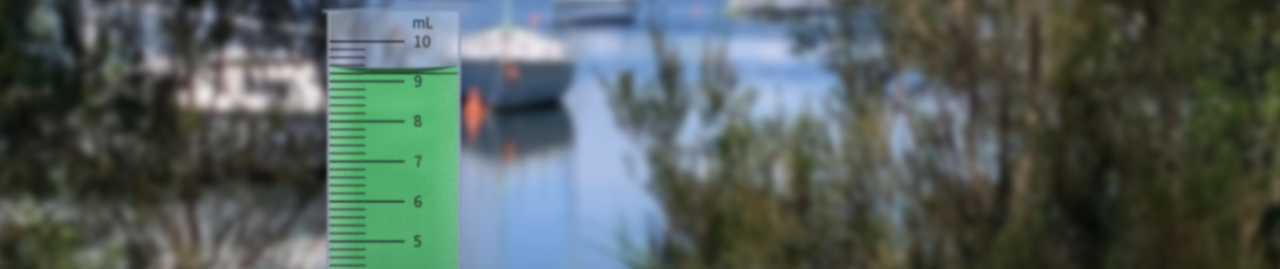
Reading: 9.2 mL
